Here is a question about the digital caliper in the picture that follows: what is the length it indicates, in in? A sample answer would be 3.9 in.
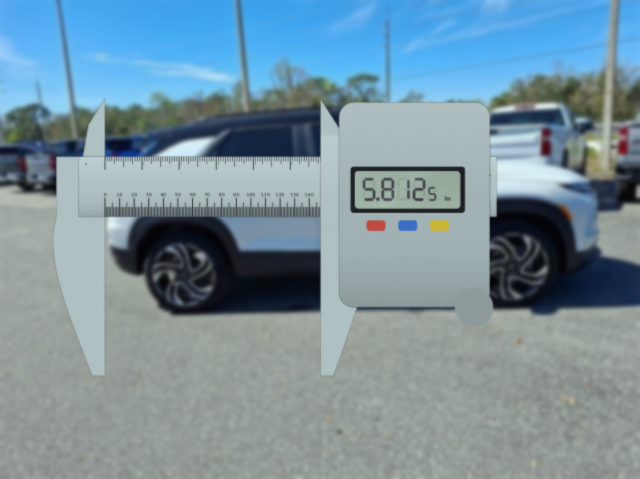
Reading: 5.8125 in
